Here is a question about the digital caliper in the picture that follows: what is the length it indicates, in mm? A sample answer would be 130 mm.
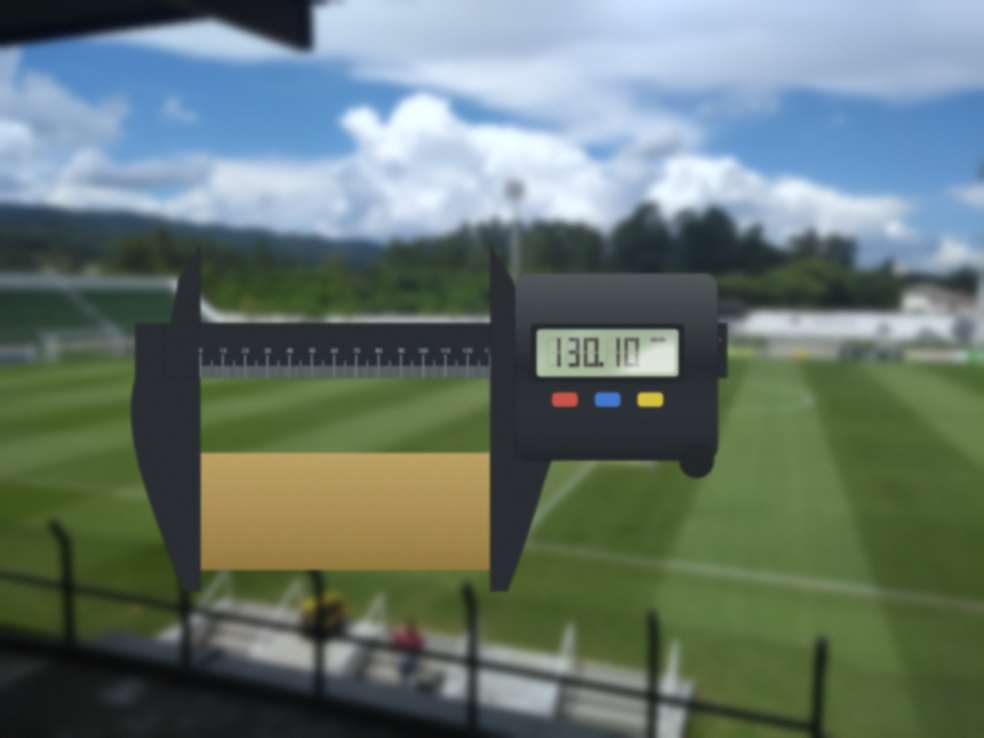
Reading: 130.10 mm
